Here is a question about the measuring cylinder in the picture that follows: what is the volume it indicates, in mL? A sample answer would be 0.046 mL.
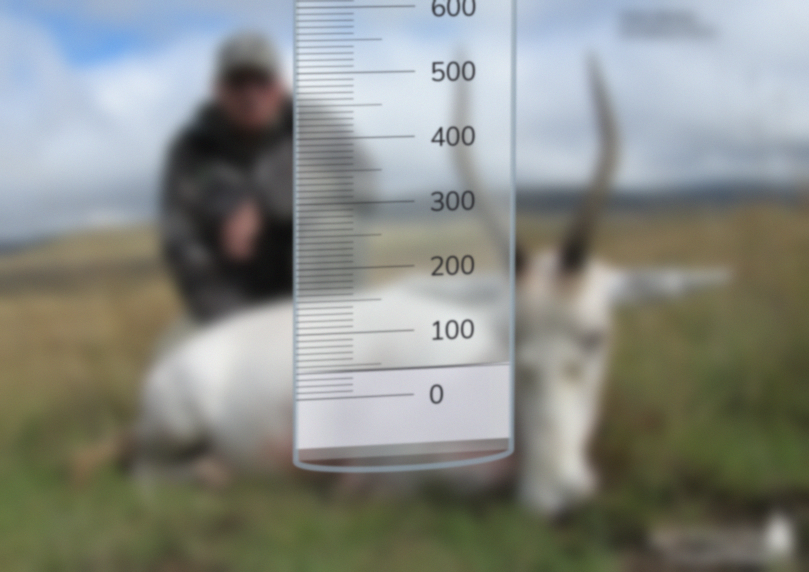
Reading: 40 mL
